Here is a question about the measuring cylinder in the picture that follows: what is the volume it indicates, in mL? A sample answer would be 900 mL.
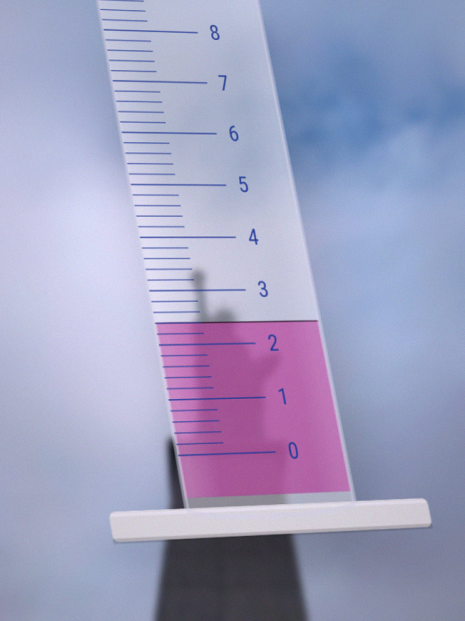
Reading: 2.4 mL
